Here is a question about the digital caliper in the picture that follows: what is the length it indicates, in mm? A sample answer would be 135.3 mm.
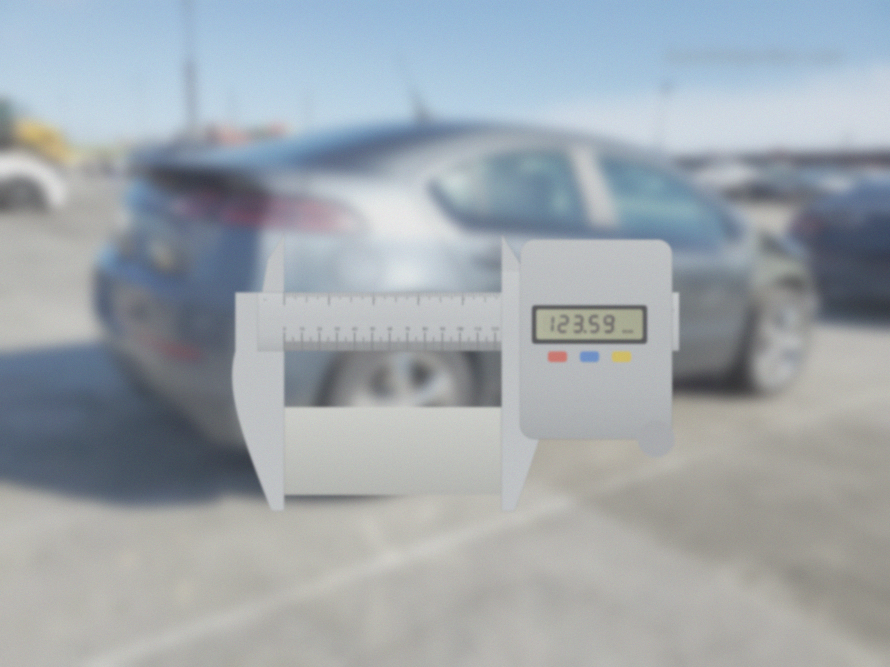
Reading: 123.59 mm
